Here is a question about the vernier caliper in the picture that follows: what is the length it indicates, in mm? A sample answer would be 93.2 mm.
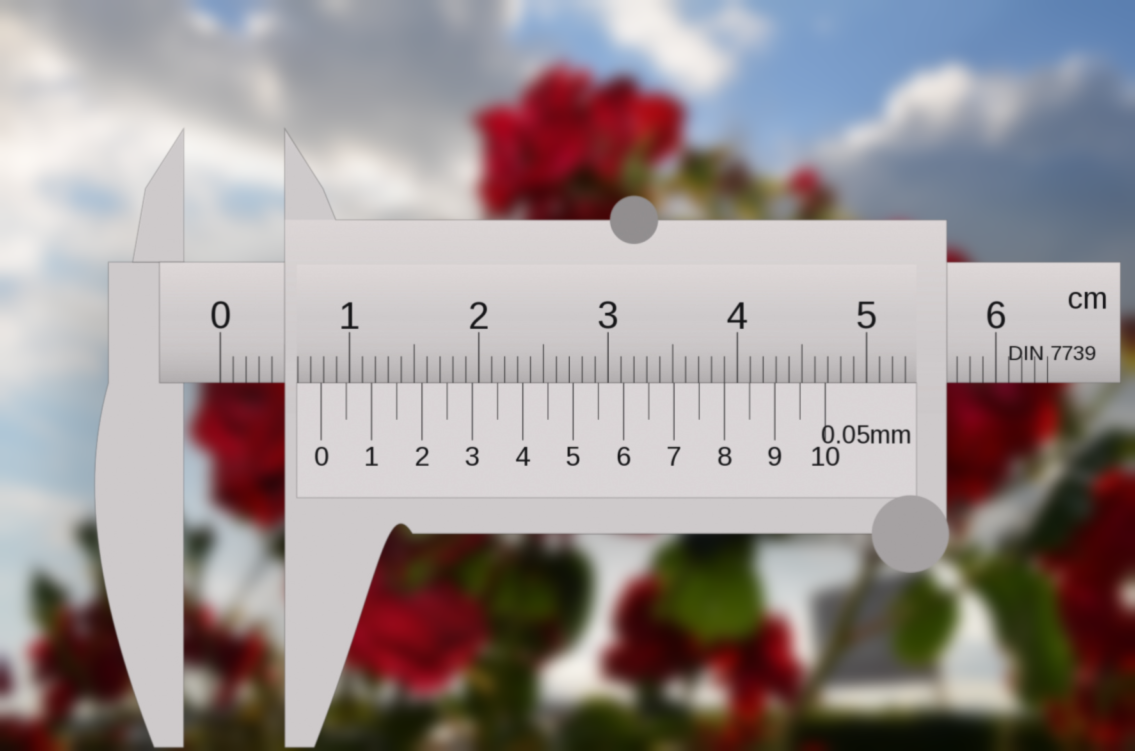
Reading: 7.8 mm
